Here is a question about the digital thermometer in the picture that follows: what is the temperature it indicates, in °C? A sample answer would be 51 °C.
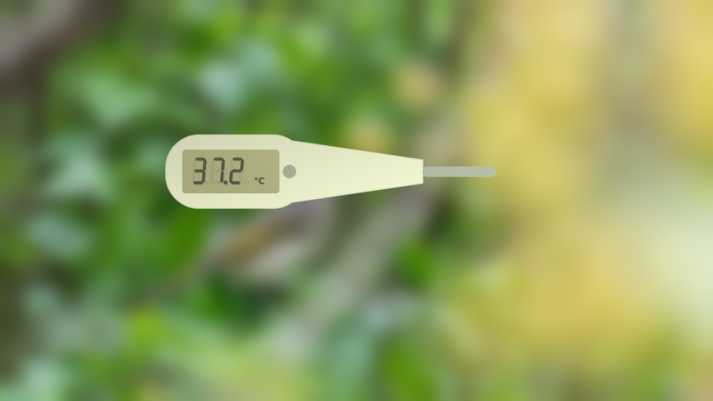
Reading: 37.2 °C
